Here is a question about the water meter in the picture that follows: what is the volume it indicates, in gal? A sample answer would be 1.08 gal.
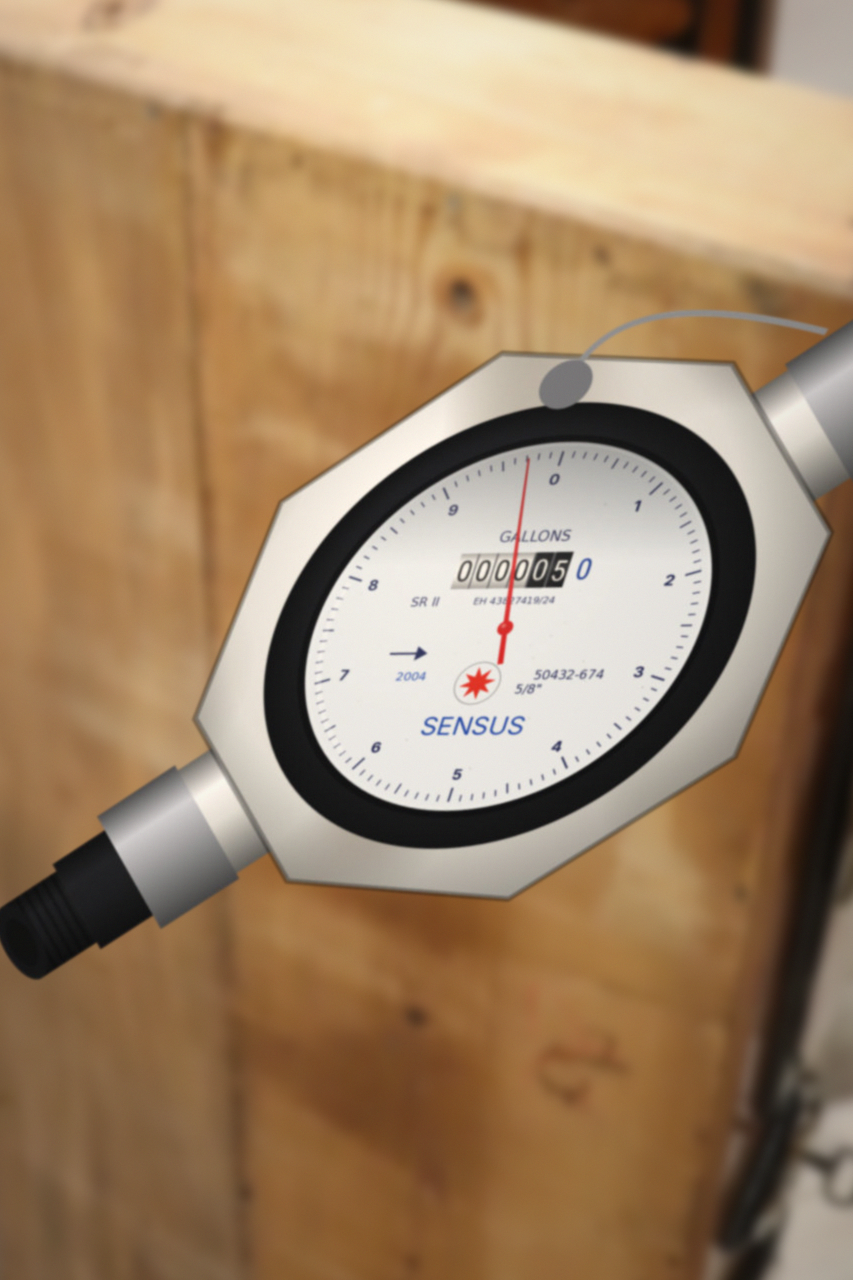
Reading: 49.7 gal
